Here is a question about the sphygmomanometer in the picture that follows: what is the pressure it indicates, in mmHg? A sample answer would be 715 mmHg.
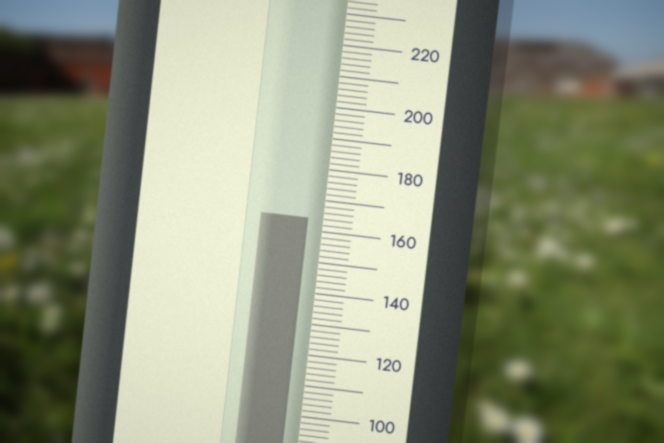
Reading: 164 mmHg
